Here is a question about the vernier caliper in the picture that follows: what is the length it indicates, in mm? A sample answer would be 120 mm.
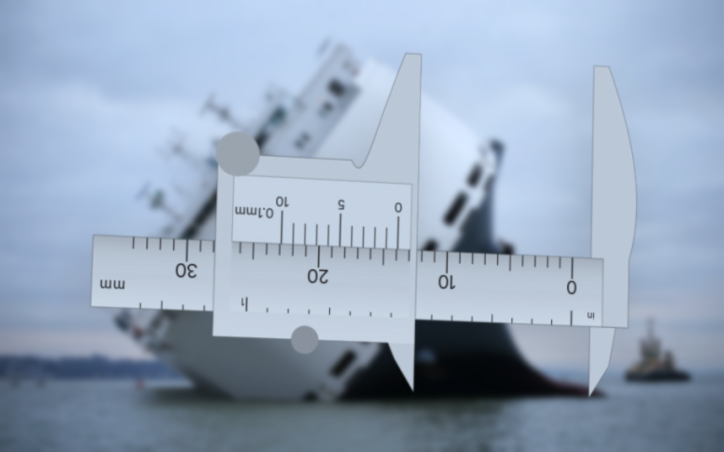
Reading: 13.9 mm
